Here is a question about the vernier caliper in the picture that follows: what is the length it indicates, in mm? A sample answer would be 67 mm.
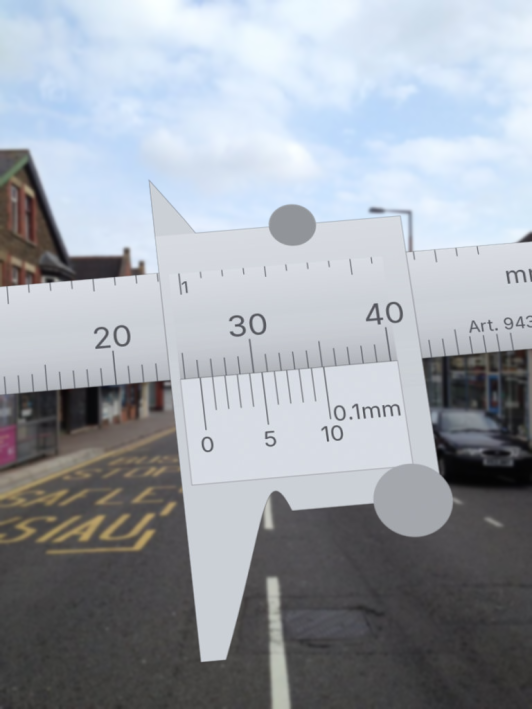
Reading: 26.1 mm
